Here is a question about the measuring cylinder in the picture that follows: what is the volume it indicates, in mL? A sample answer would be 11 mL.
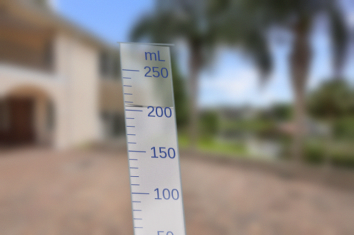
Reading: 205 mL
